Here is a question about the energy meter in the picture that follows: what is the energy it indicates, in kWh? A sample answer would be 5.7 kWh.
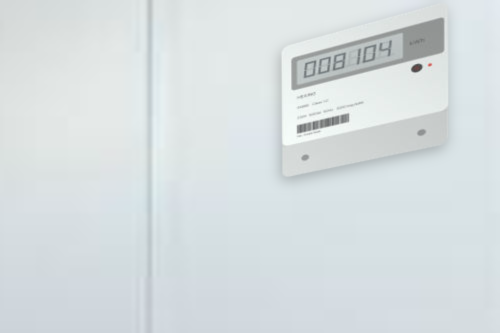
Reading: 8104 kWh
